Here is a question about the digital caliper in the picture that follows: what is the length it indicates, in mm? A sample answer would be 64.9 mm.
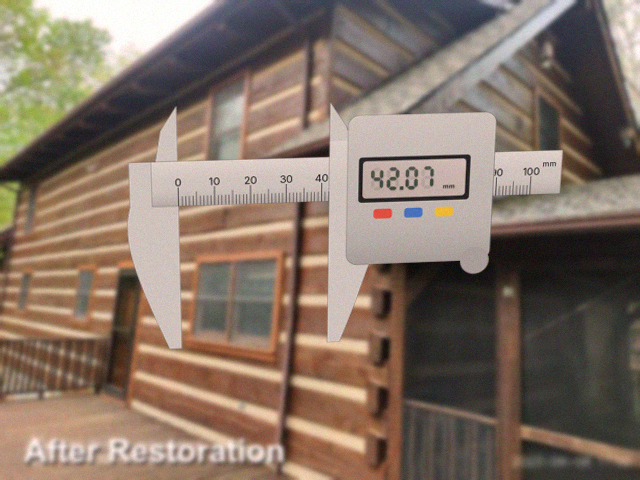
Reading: 42.07 mm
